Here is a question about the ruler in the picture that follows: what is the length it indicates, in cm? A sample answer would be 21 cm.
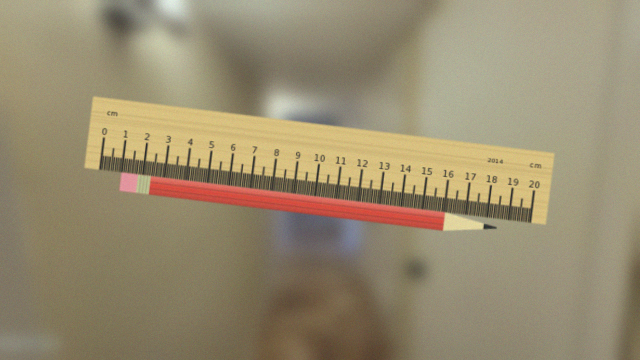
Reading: 17.5 cm
